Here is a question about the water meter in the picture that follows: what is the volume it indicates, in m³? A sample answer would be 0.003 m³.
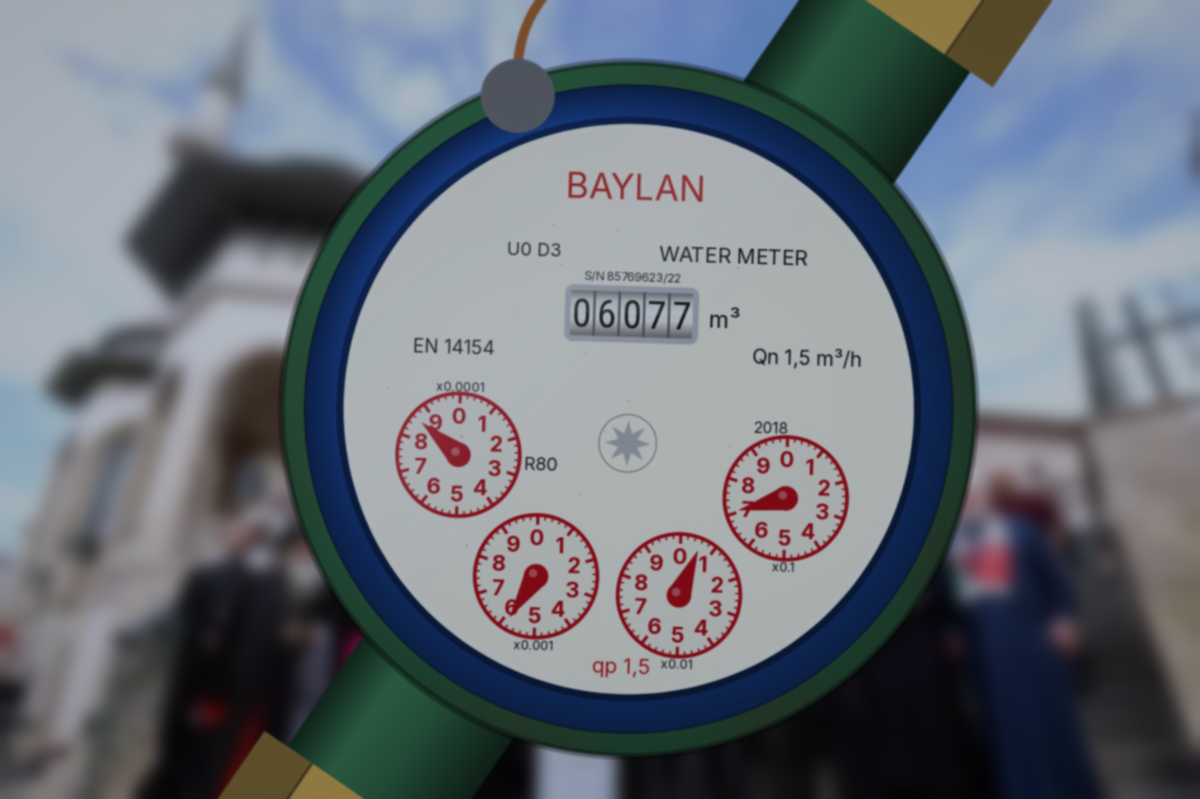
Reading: 6077.7058 m³
